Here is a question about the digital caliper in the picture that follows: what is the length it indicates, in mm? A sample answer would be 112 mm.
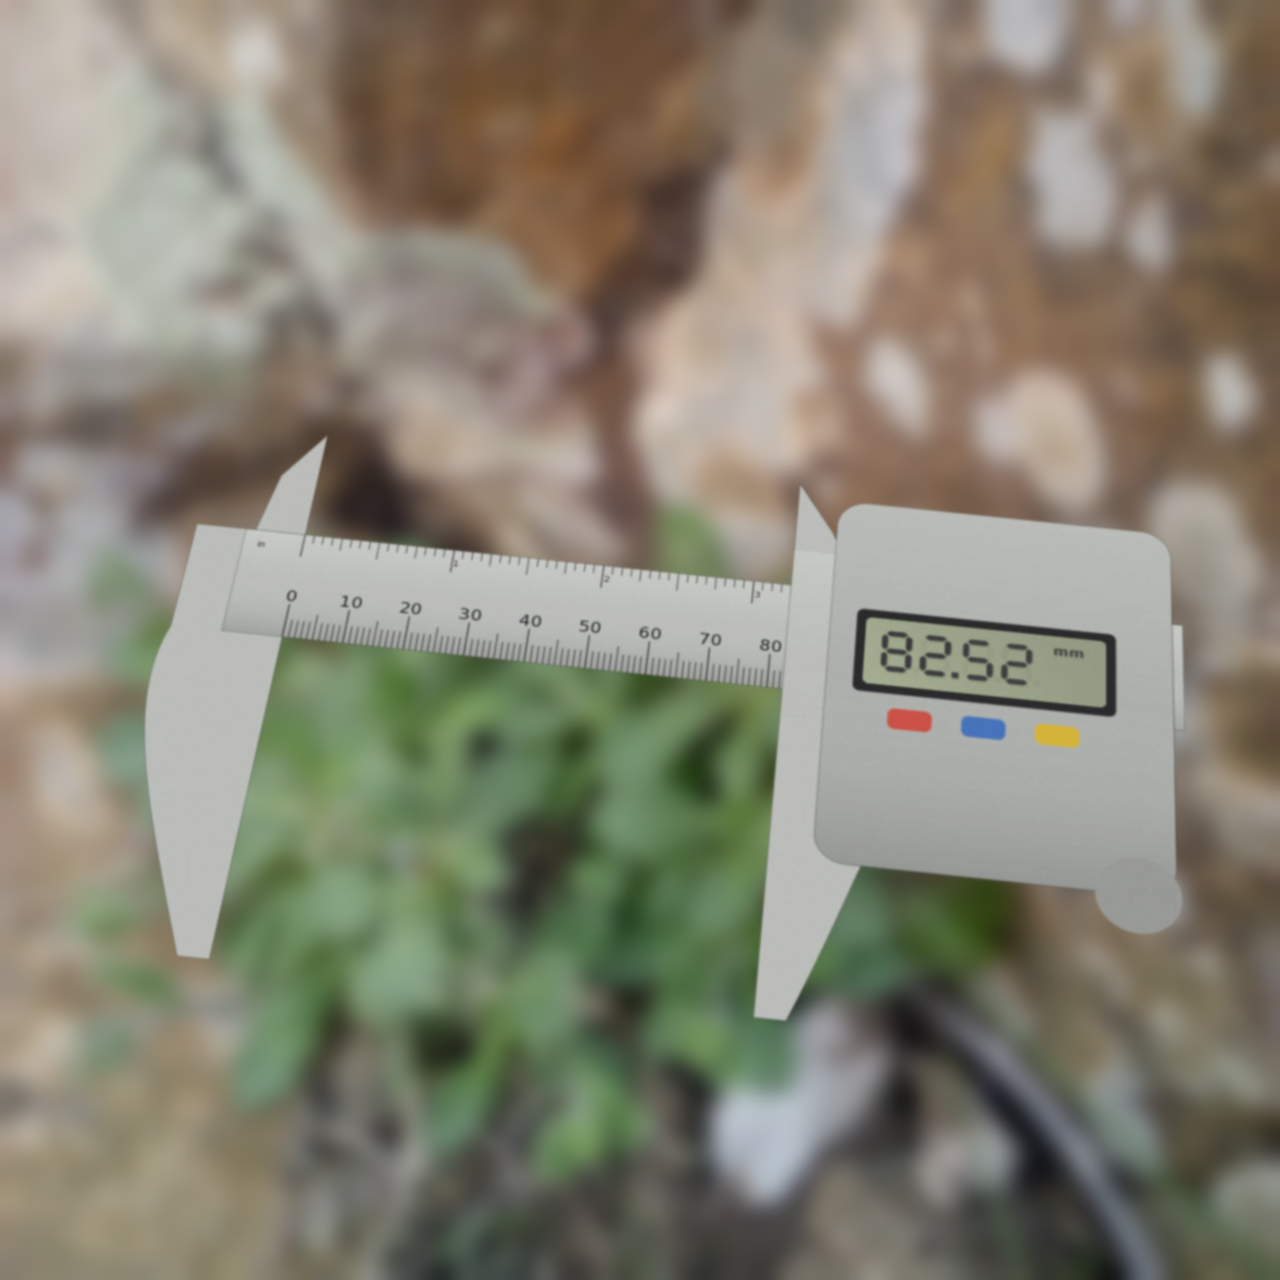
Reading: 82.52 mm
